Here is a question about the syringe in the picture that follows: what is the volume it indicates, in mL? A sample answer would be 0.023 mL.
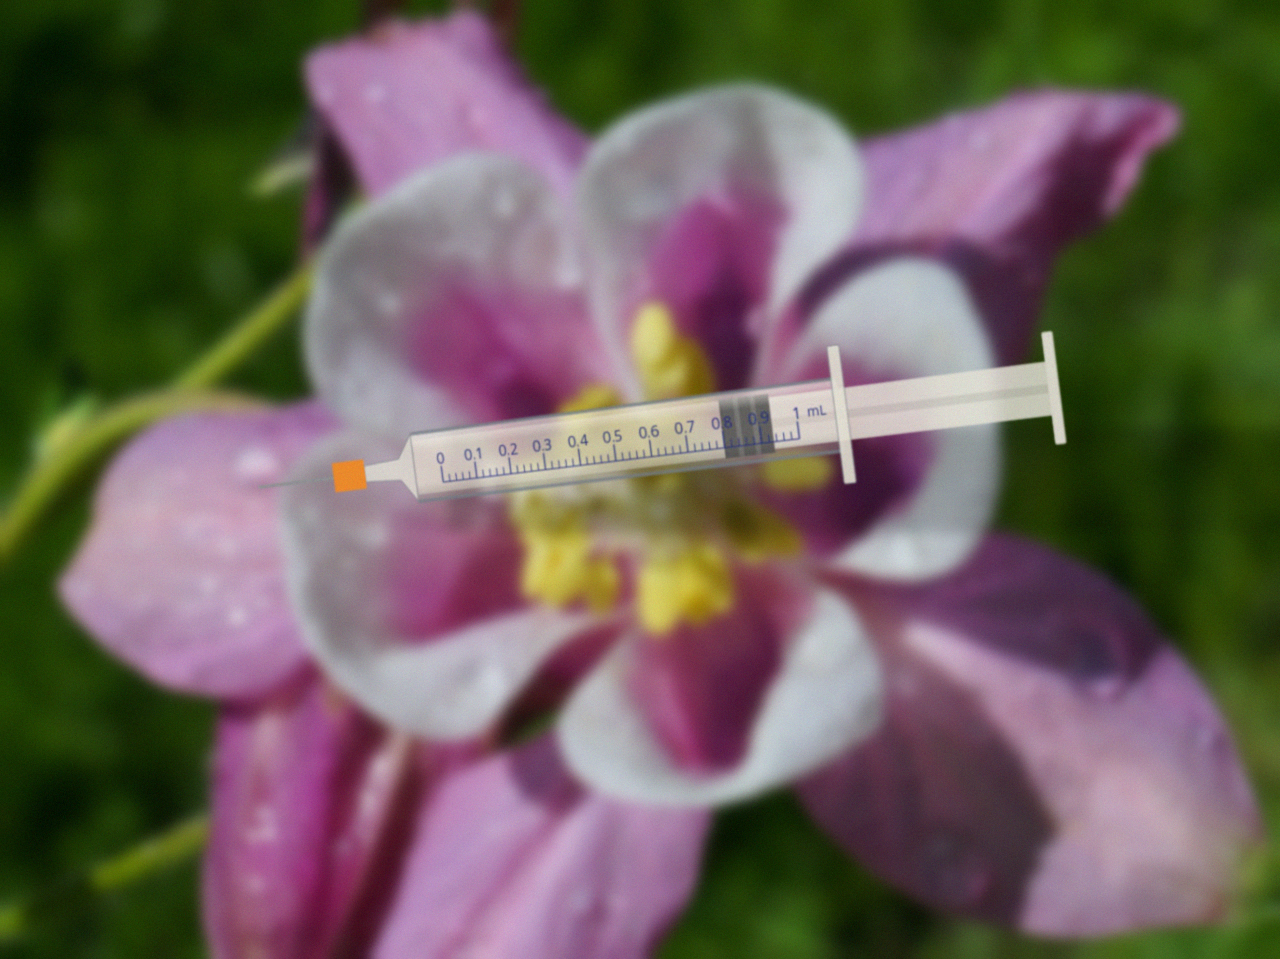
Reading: 0.8 mL
